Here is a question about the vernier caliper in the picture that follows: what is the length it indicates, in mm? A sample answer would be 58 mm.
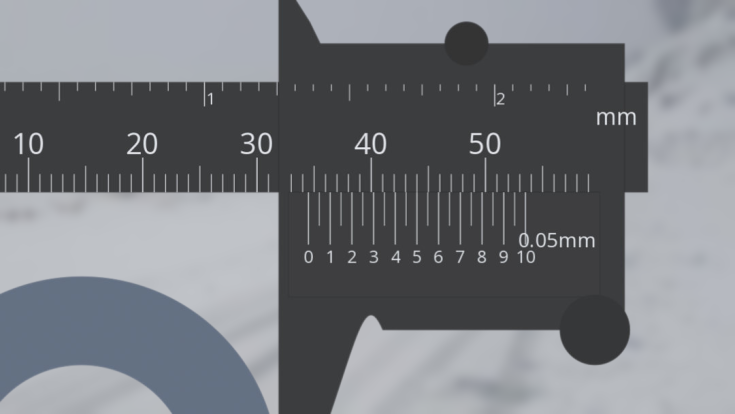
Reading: 34.5 mm
